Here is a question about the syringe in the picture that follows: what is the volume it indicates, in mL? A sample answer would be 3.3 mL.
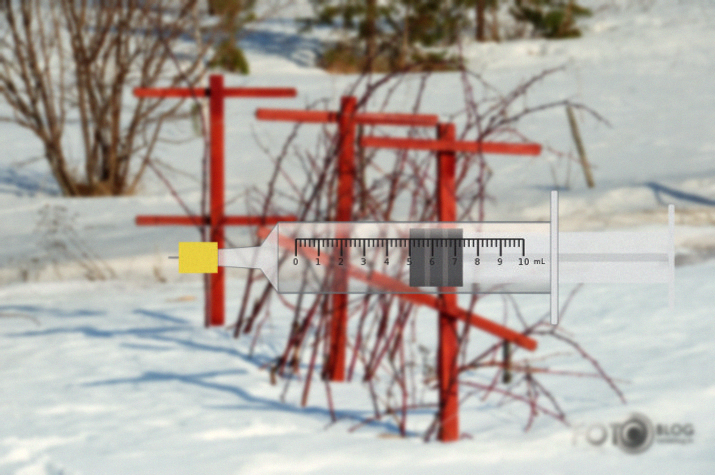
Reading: 5 mL
